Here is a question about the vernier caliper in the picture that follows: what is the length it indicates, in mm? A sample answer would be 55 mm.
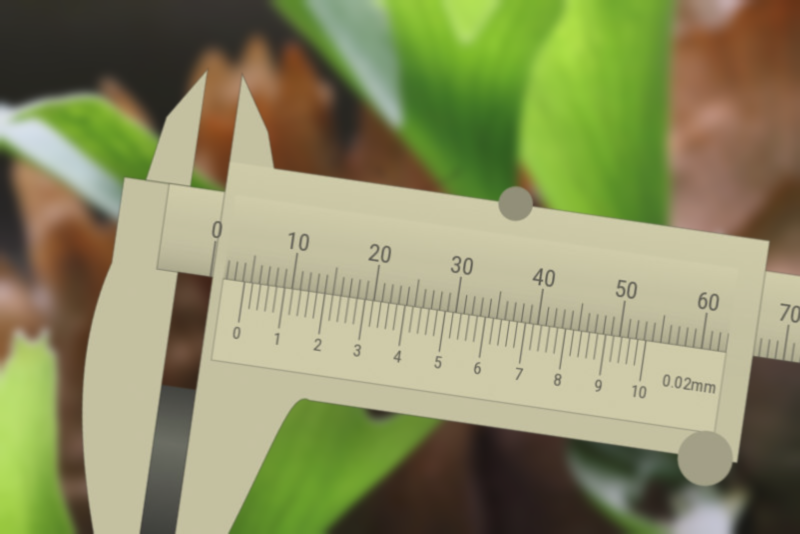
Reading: 4.2 mm
